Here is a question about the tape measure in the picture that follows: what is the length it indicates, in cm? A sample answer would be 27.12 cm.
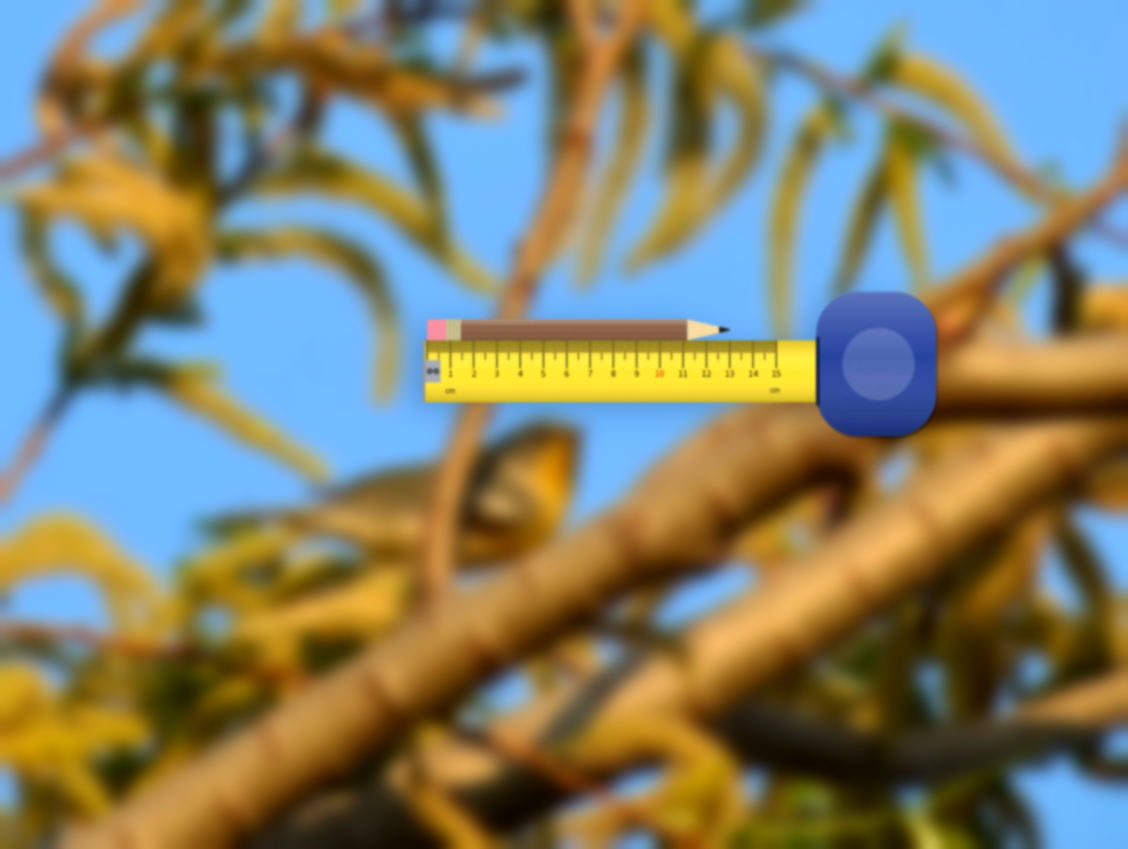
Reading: 13 cm
